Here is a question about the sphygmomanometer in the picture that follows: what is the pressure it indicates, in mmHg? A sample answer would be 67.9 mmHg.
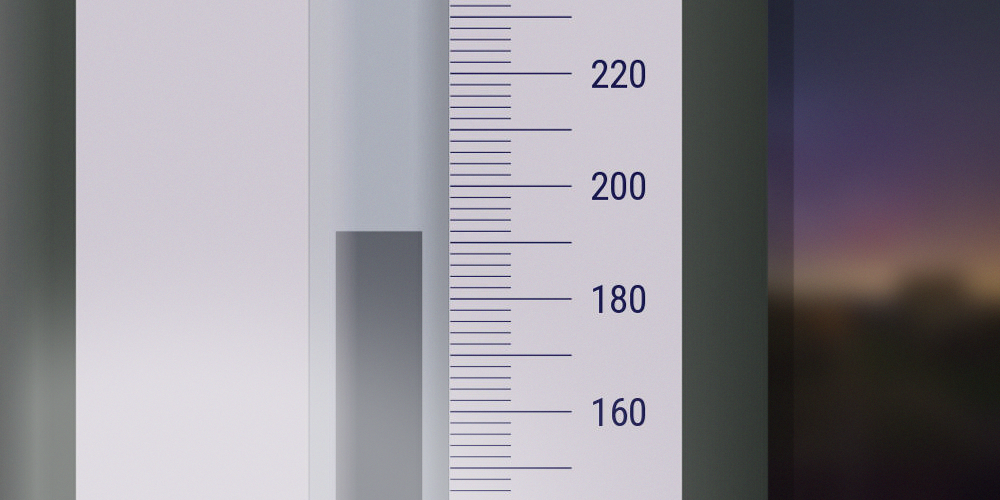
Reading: 192 mmHg
